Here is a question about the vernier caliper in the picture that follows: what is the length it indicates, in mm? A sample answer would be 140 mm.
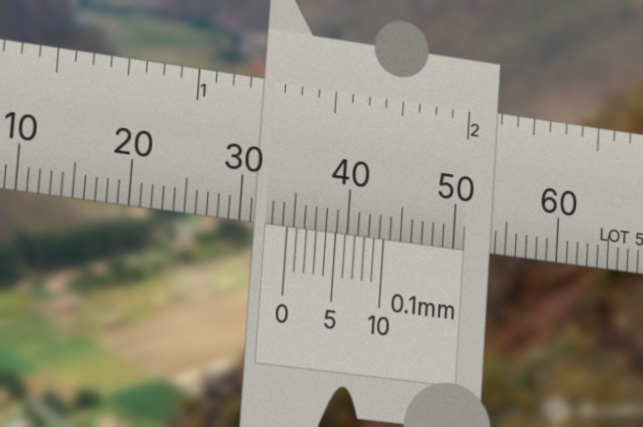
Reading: 34.4 mm
